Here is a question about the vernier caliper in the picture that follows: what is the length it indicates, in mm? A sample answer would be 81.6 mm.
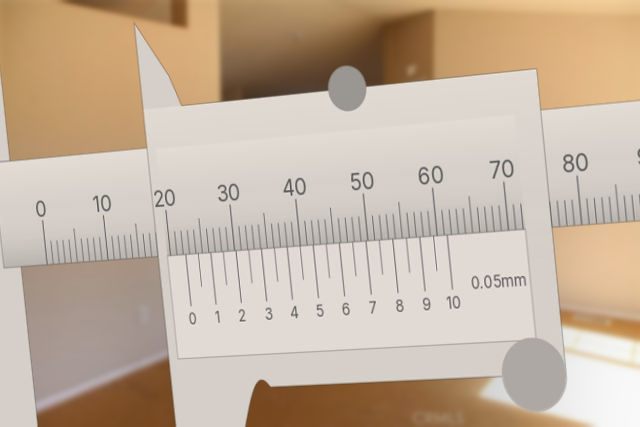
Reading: 22.4 mm
